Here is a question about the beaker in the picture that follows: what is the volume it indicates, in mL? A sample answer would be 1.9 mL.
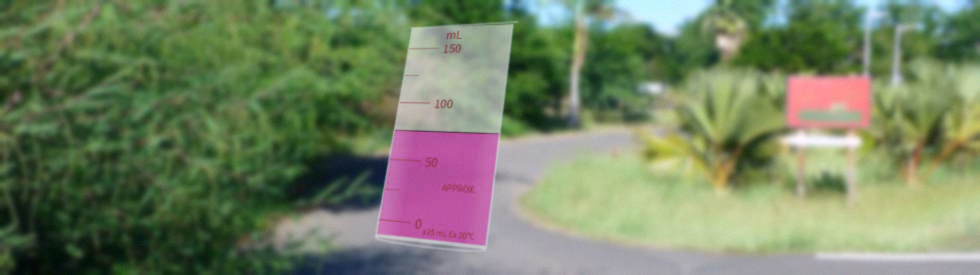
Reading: 75 mL
